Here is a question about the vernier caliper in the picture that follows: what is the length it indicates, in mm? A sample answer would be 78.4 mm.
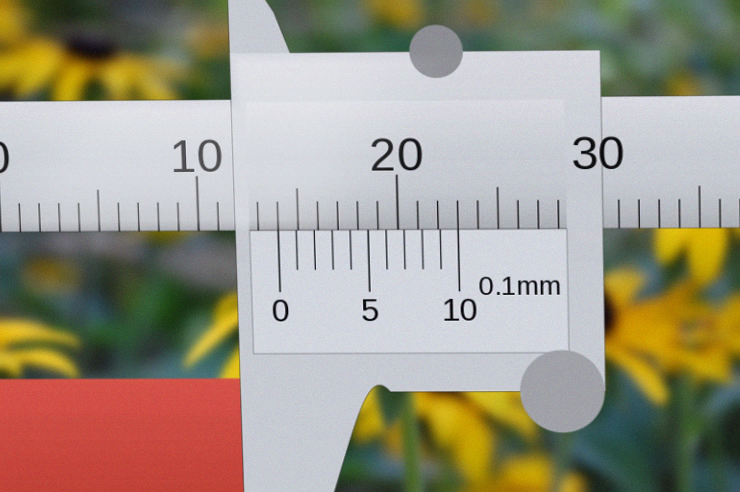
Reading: 14.0 mm
